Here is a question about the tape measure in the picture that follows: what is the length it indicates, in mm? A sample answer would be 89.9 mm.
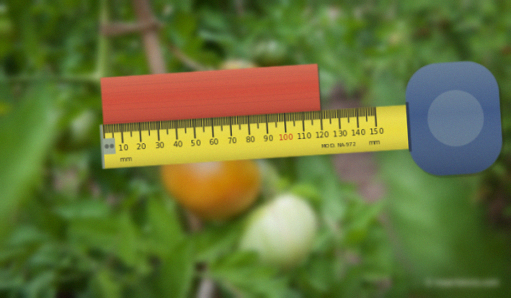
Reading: 120 mm
